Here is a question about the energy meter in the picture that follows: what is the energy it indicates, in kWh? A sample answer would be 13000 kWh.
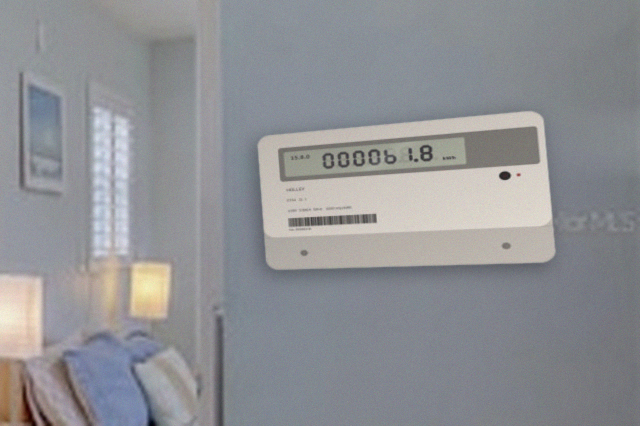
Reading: 61.8 kWh
